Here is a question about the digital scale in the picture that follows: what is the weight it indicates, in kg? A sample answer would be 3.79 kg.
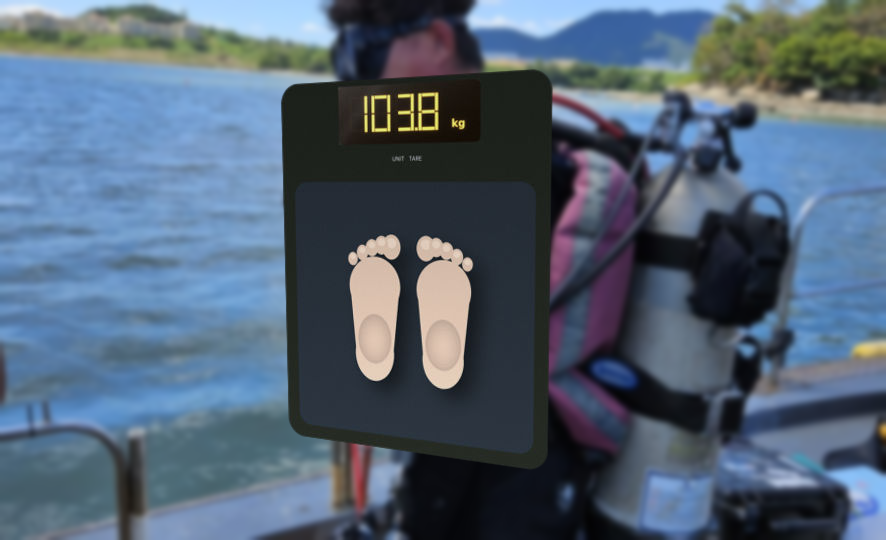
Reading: 103.8 kg
